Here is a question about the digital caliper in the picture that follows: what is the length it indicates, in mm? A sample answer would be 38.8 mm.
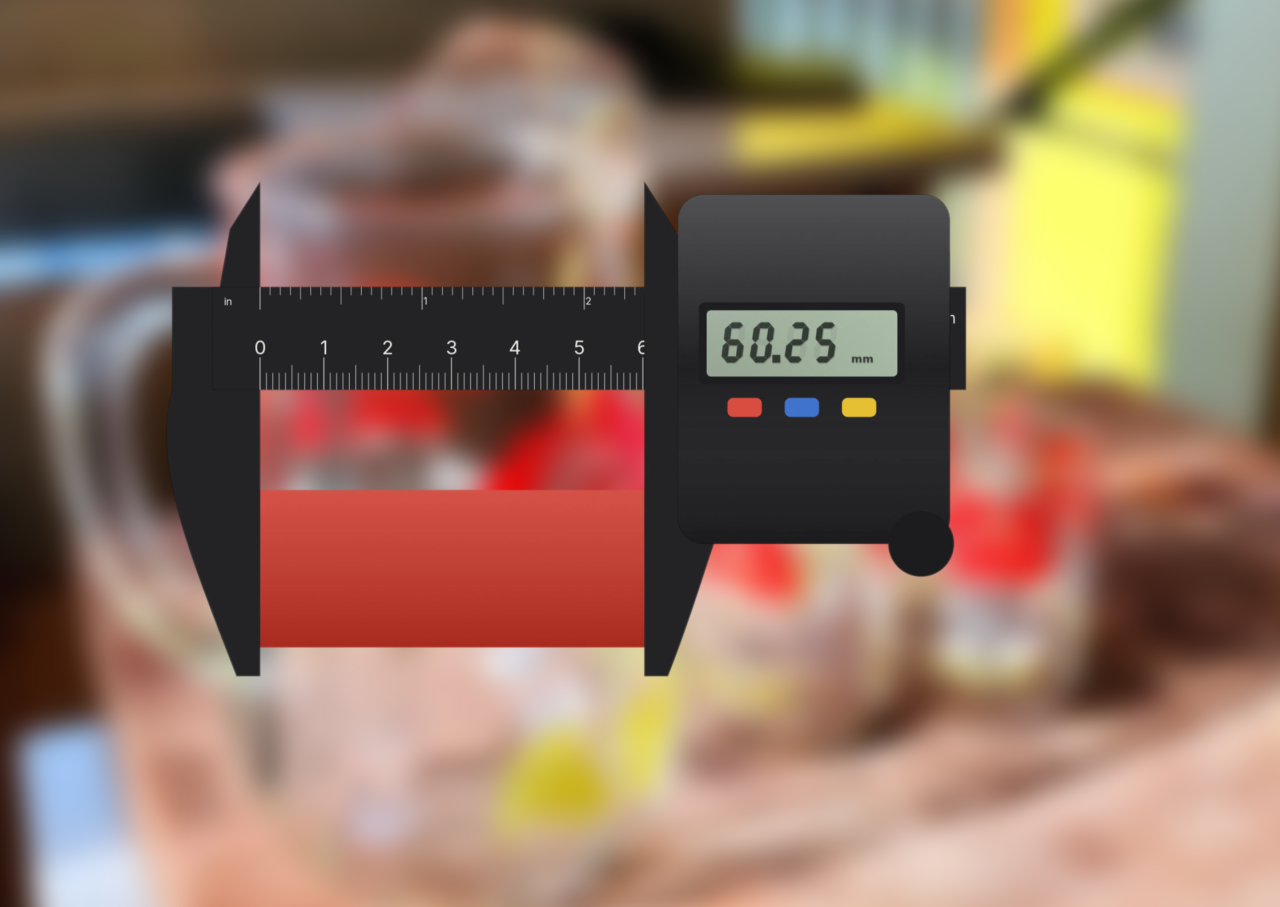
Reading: 60.25 mm
